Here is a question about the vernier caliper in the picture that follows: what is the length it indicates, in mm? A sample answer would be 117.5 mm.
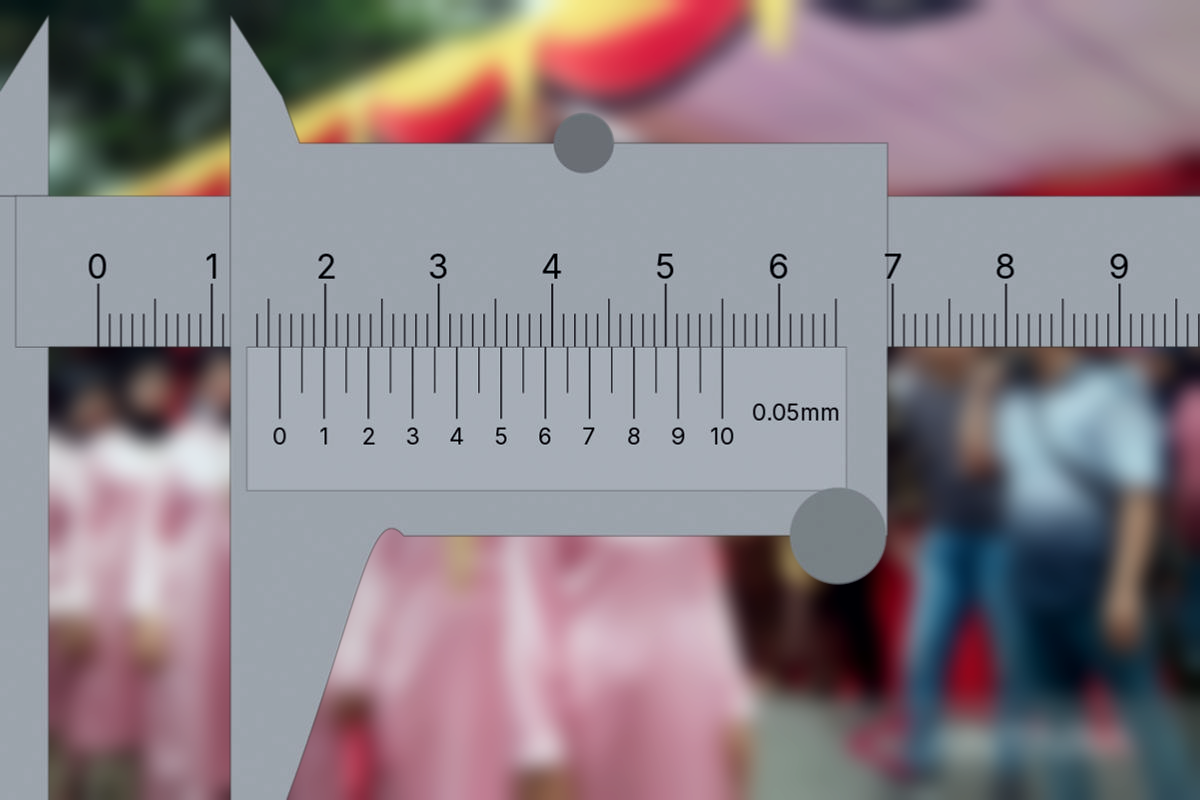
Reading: 16.0 mm
